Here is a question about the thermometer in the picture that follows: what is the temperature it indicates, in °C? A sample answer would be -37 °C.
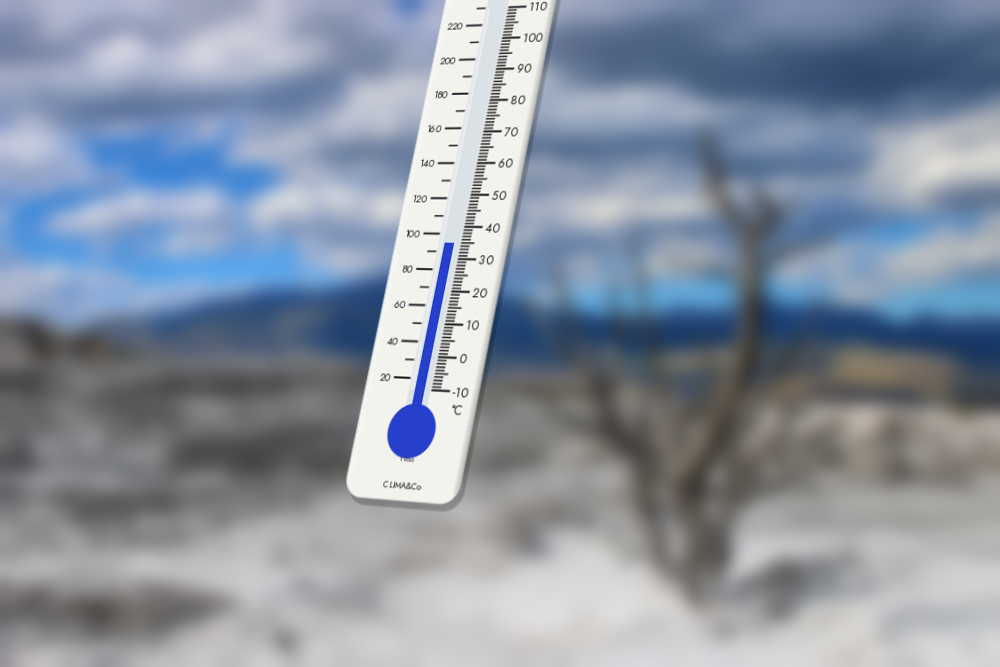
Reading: 35 °C
